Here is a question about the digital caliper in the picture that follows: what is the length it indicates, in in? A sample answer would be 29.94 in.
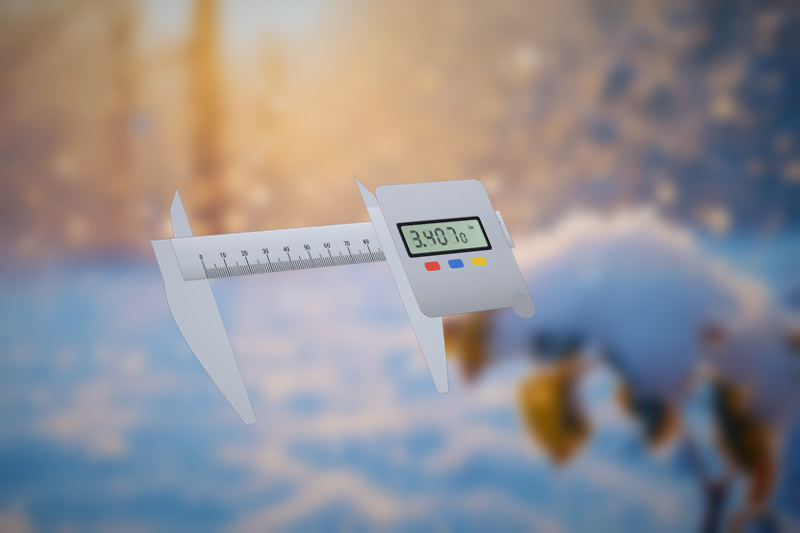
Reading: 3.4070 in
